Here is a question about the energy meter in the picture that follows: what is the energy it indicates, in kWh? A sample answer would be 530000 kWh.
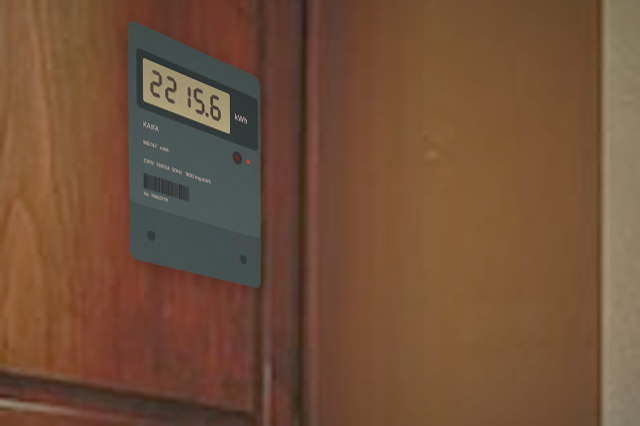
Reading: 2215.6 kWh
